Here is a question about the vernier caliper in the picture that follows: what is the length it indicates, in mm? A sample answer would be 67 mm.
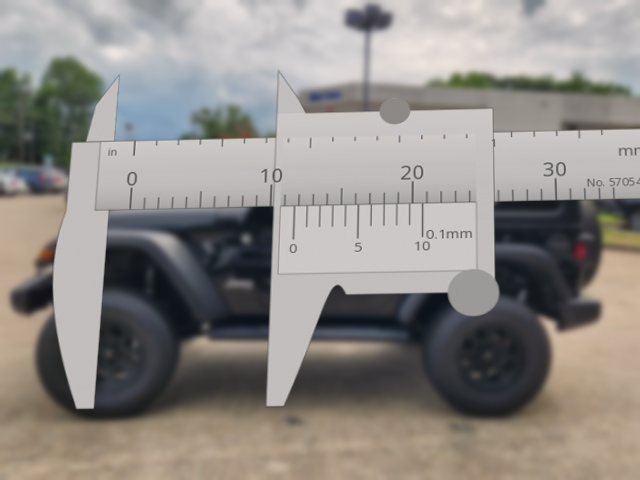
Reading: 11.7 mm
